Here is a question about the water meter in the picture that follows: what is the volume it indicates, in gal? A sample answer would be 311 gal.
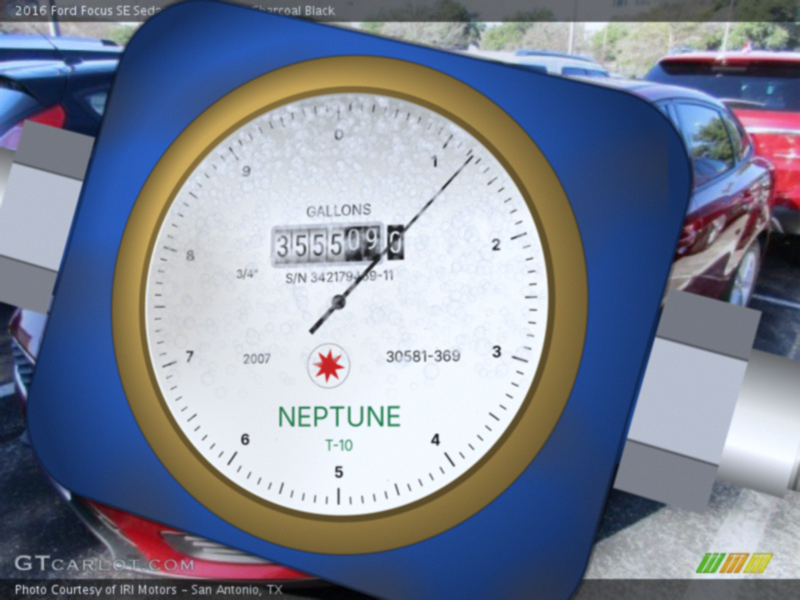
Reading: 3555091.2 gal
